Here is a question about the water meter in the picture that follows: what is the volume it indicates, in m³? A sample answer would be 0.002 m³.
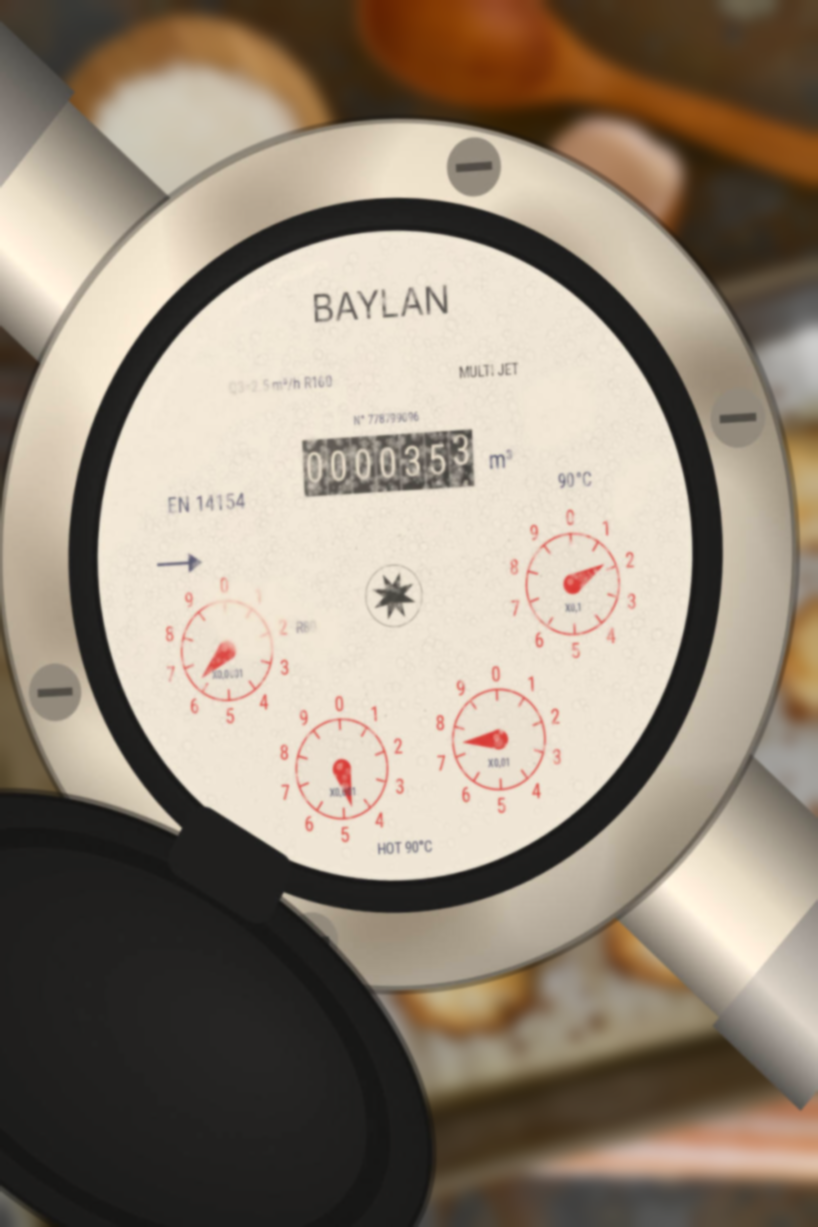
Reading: 353.1746 m³
